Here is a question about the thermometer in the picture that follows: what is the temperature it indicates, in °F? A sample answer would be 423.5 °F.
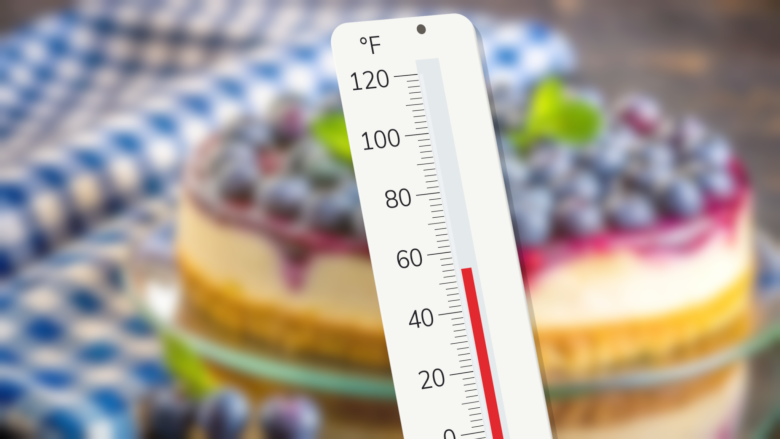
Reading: 54 °F
